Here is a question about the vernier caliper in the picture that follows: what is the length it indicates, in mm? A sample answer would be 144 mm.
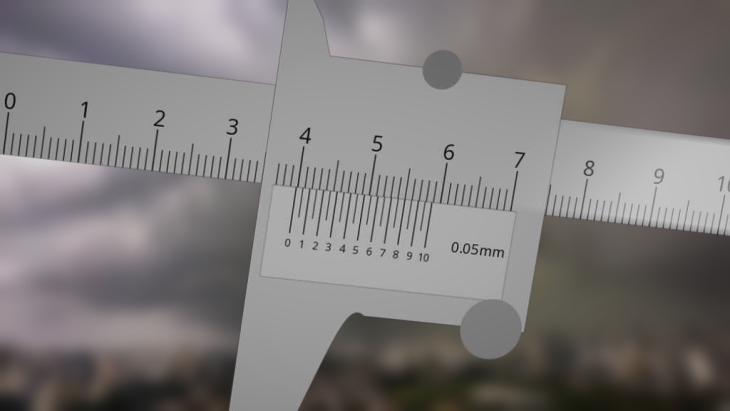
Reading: 39.8 mm
